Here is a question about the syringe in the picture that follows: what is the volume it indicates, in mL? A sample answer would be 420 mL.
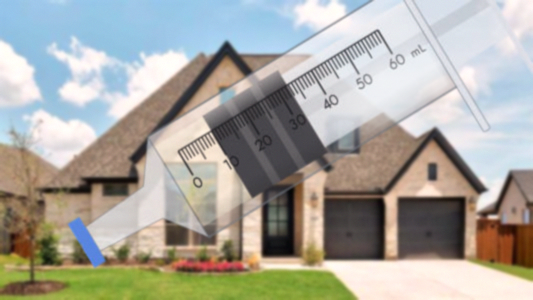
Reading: 10 mL
